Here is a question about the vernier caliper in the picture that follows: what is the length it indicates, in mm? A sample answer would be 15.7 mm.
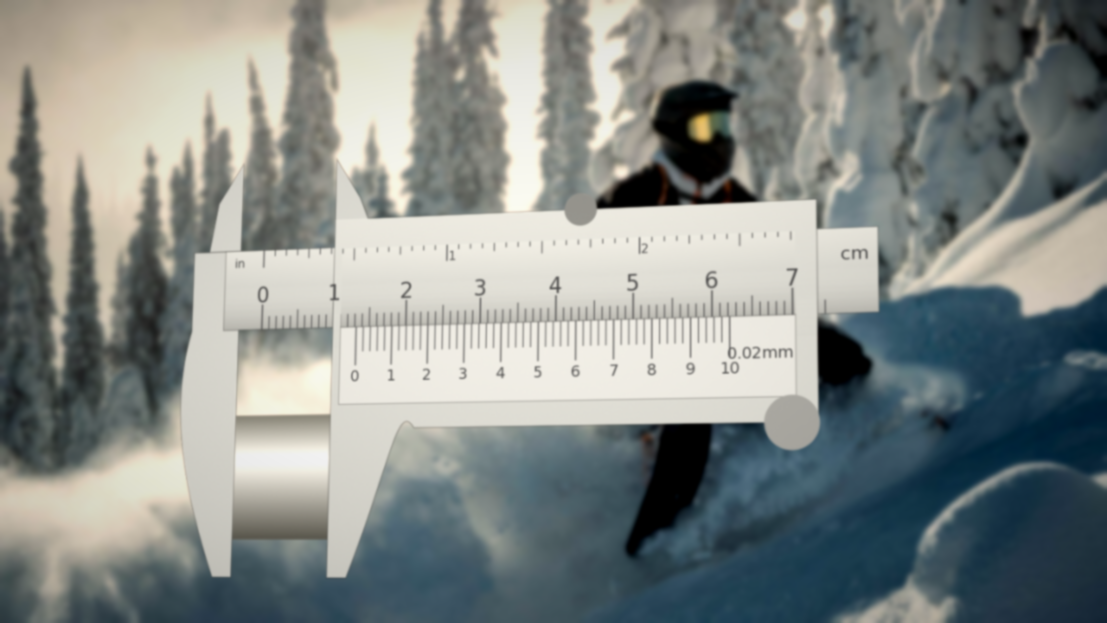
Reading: 13.2 mm
